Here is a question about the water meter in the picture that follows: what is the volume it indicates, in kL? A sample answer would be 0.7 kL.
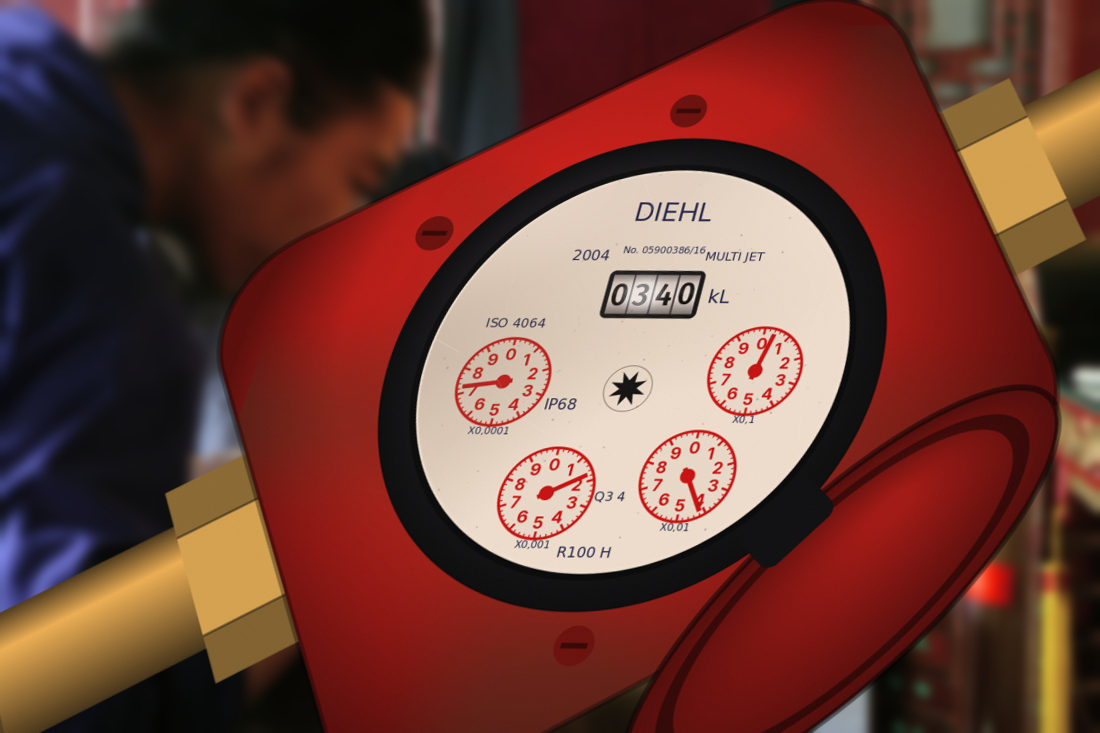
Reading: 340.0417 kL
